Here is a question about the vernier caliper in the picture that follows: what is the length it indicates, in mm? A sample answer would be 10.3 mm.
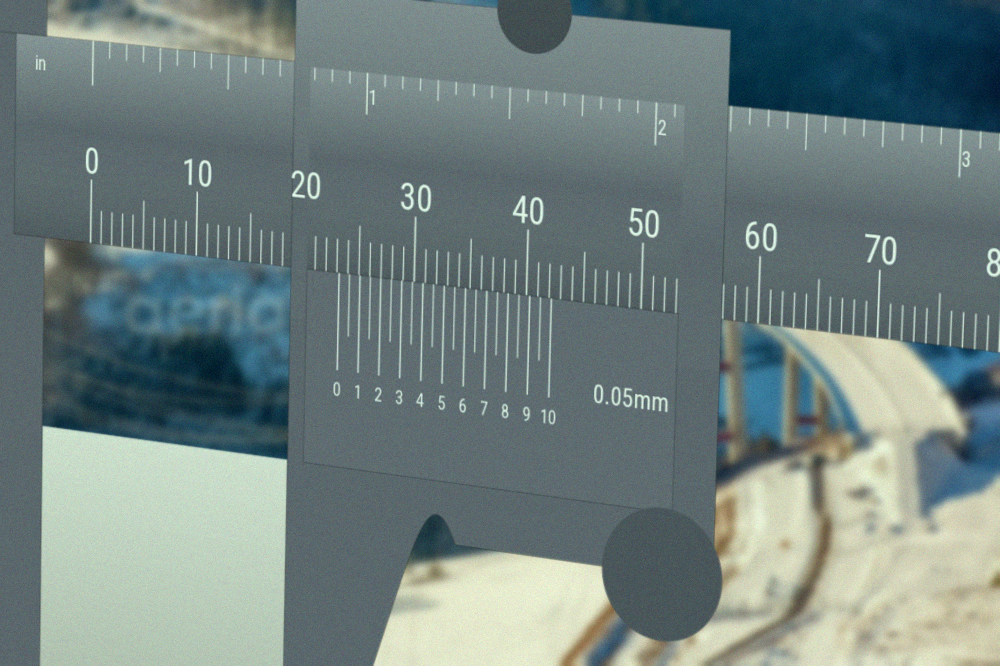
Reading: 23.2 mm
